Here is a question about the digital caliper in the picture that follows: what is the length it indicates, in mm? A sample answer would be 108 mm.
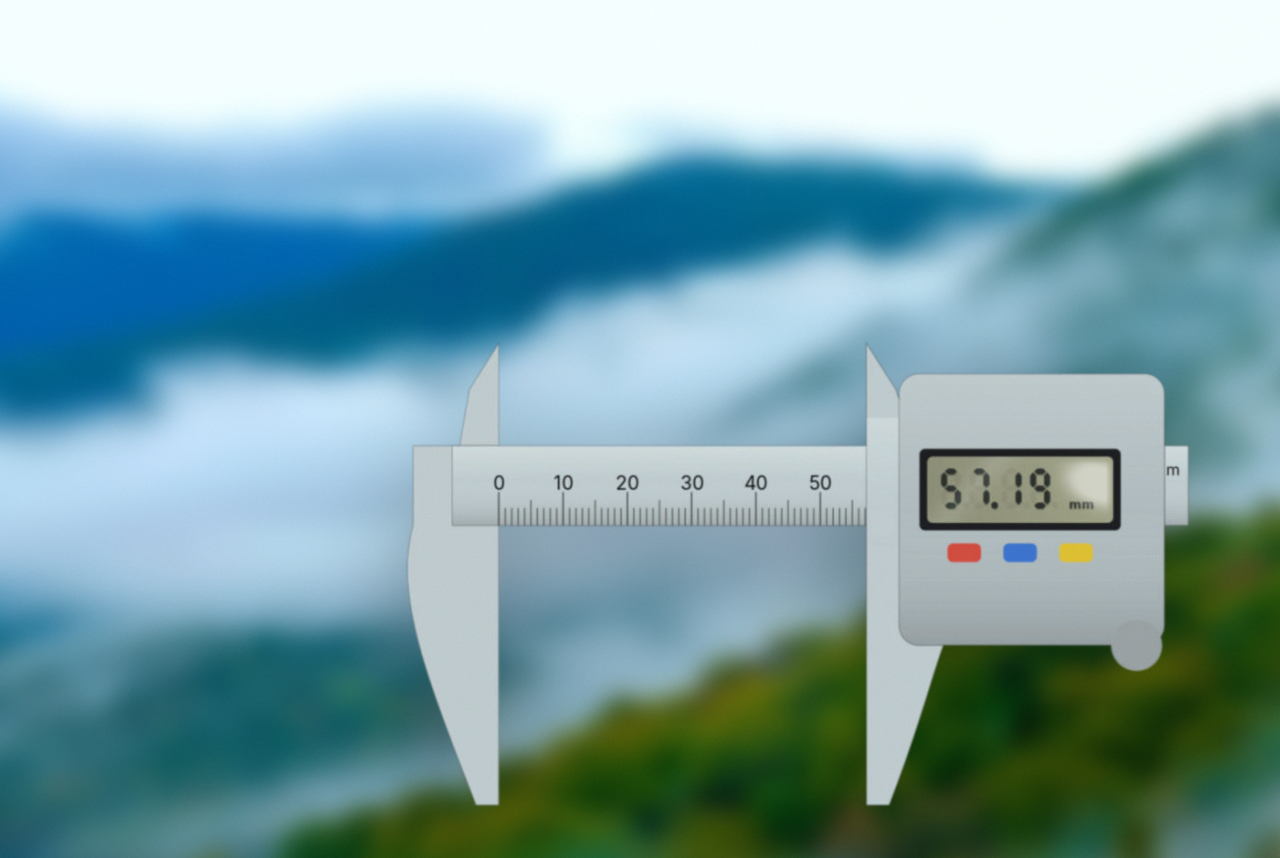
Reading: 57.19 mm
